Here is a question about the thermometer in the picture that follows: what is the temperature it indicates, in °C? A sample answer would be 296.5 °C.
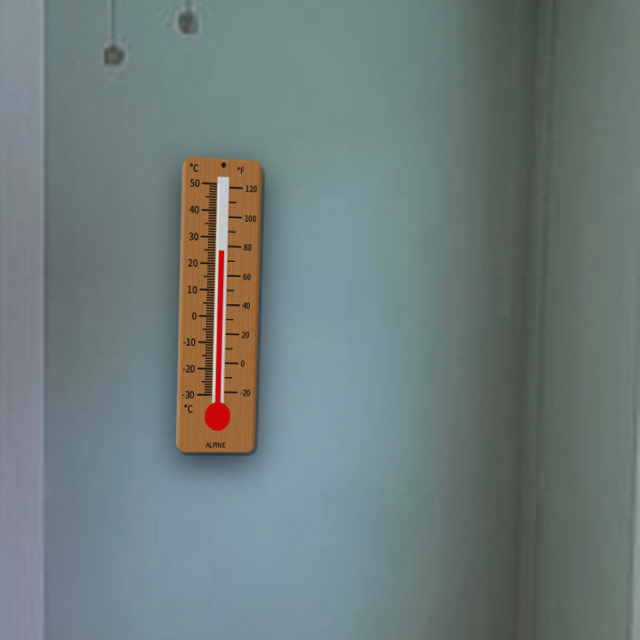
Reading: 25 °C
